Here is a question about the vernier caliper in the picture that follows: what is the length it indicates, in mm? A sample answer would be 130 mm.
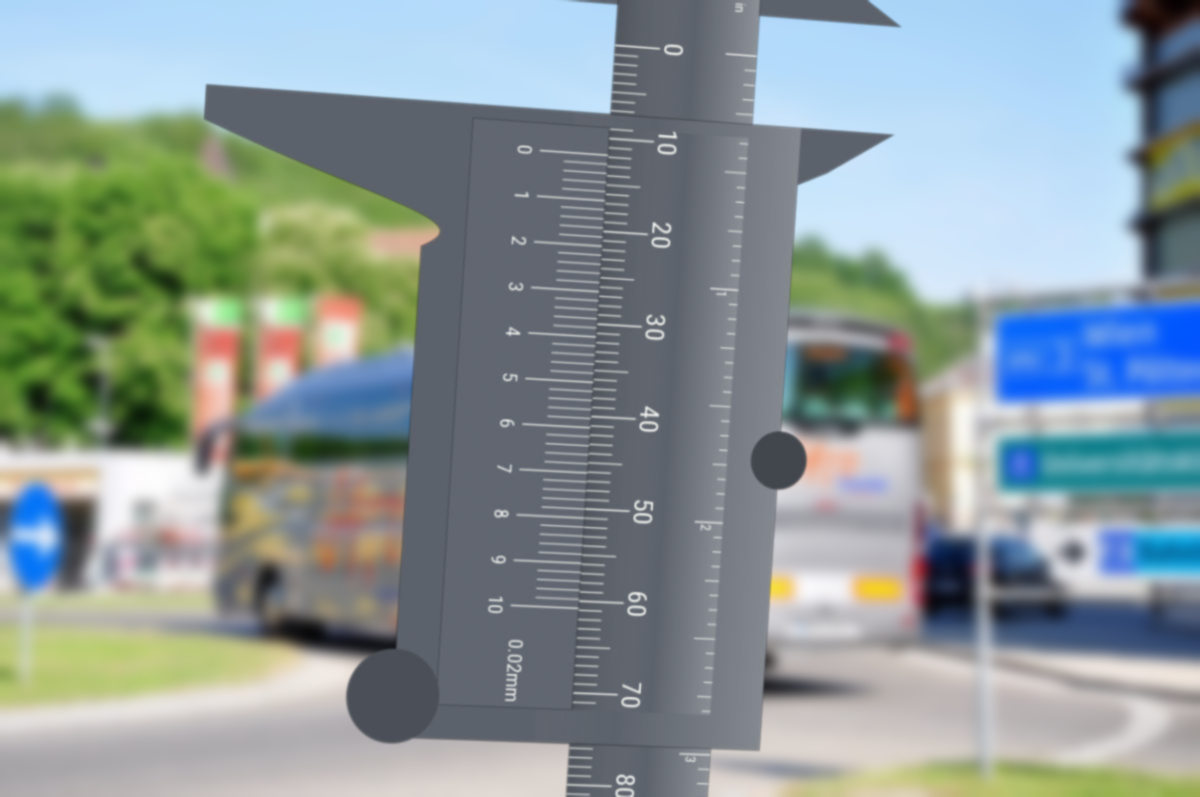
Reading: 11.8 mm
